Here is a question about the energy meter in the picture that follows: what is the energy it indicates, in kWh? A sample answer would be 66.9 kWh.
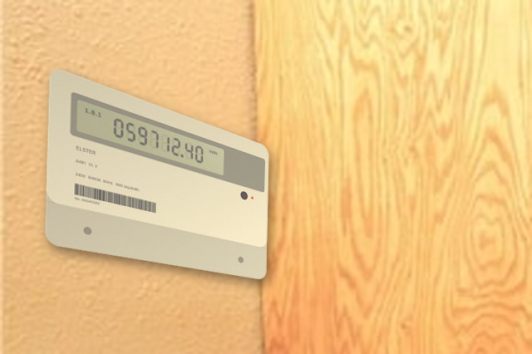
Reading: 59712.40 kWh
